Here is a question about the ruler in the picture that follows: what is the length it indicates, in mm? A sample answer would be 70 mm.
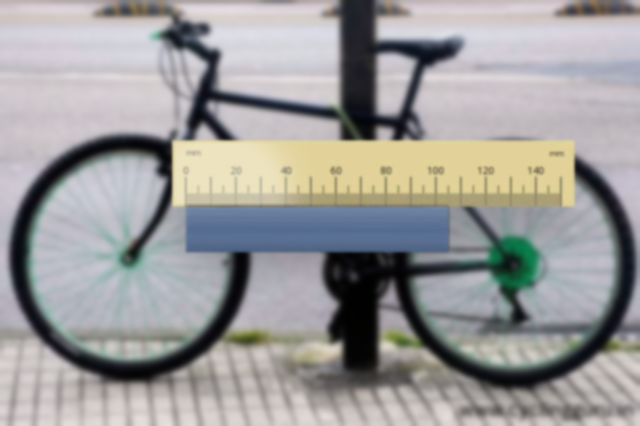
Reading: 105 mm
